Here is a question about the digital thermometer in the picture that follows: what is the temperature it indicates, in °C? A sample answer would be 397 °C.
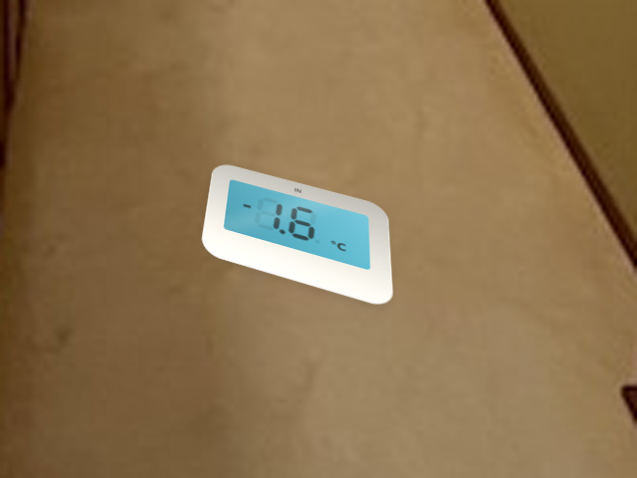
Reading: -1.6 °C
